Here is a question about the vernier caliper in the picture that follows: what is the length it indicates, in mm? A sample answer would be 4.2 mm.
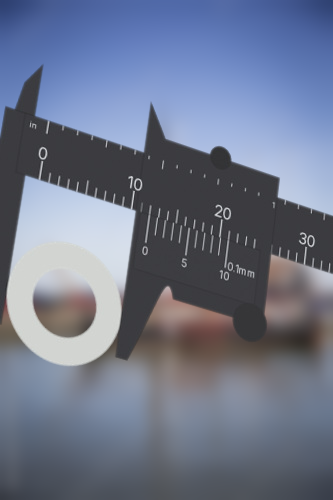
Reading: 12.0 mm
